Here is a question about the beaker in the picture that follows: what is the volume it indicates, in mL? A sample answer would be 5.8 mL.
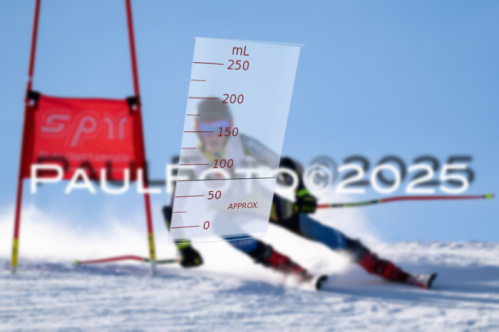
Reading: 75 mL
